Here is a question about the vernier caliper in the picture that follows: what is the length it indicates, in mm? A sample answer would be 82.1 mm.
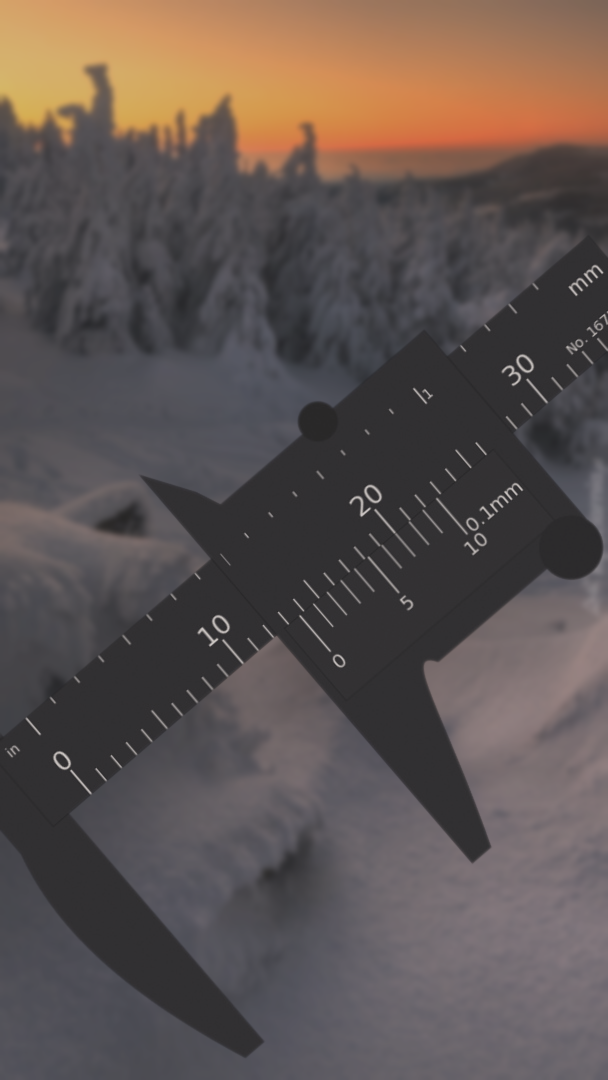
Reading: 13.7 mm
